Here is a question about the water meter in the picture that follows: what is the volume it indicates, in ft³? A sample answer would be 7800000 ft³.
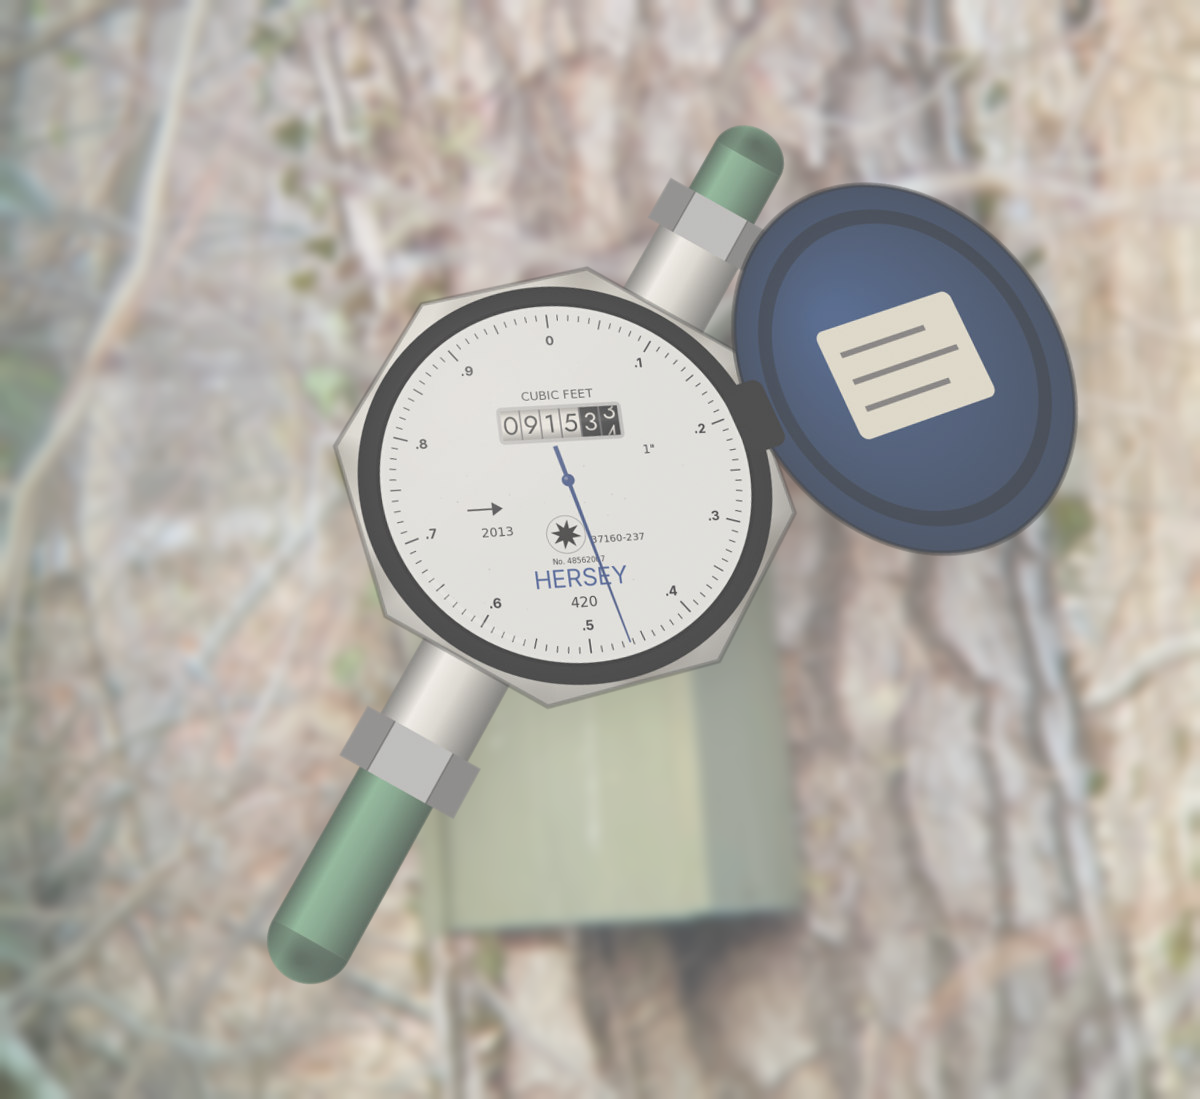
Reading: 91533.46 ft³
